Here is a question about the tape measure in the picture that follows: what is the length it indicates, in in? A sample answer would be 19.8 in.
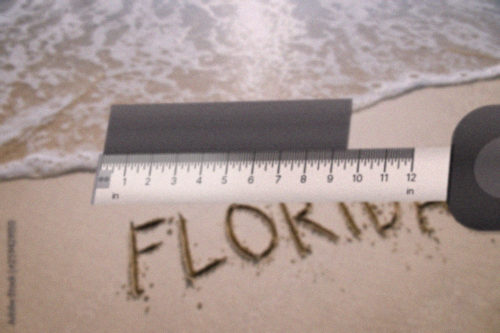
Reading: 9.5 in
